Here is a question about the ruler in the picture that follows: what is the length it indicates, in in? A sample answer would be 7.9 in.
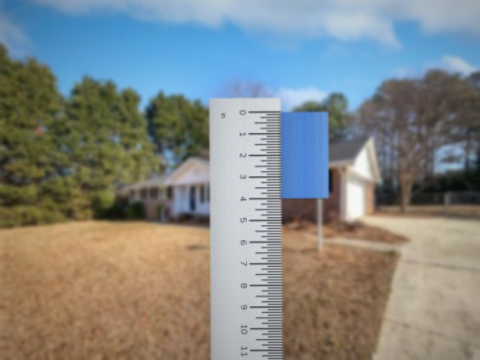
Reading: 4 in
